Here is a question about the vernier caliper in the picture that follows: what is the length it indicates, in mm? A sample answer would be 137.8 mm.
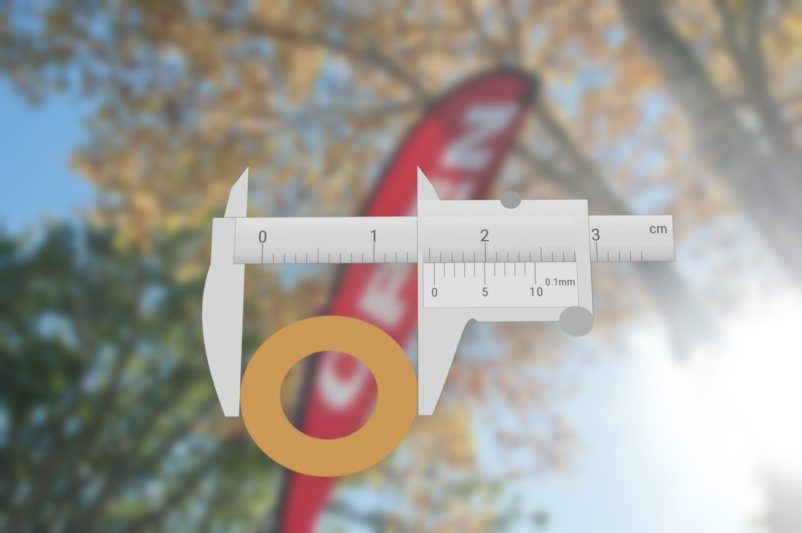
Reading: 15.4 mm
